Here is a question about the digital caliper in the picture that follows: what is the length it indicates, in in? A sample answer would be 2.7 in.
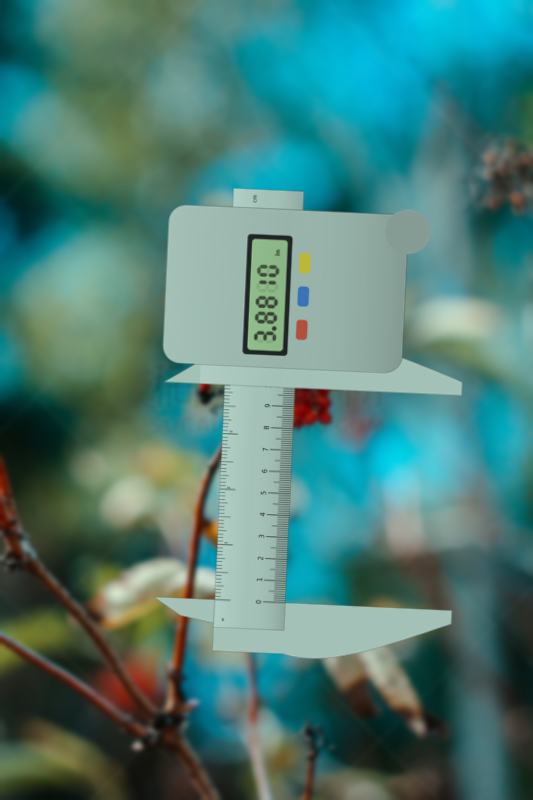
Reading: 3.8810 in
